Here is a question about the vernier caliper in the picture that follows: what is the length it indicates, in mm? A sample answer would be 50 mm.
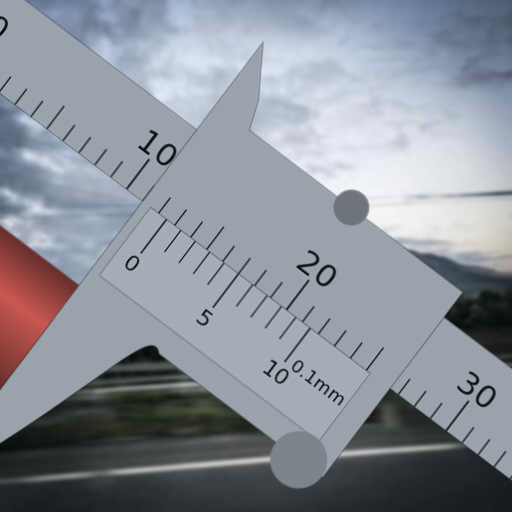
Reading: 12.5 mm
